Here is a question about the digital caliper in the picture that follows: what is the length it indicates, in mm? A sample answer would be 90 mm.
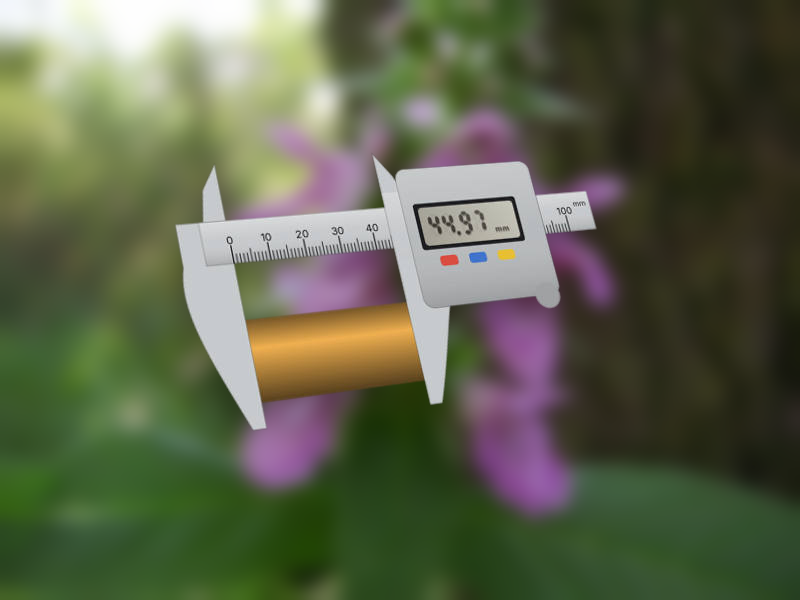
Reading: 44.97 mm
